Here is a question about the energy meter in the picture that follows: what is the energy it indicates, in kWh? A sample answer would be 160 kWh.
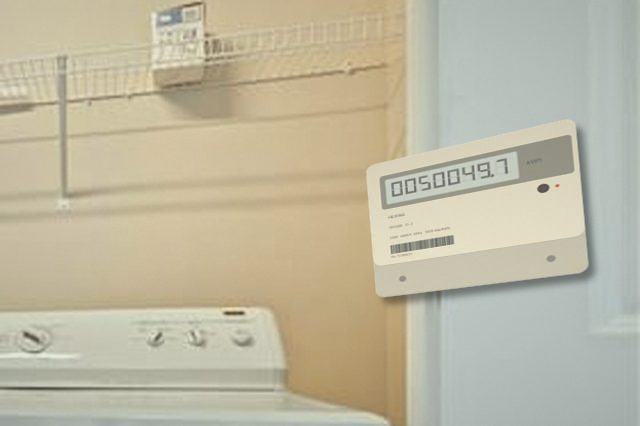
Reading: 50049.7 kWh
